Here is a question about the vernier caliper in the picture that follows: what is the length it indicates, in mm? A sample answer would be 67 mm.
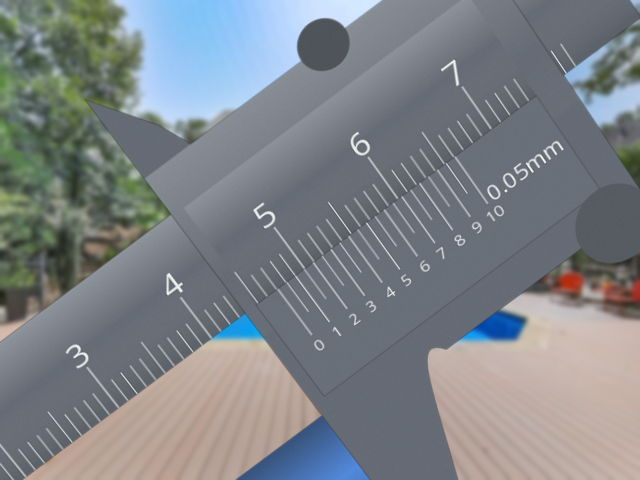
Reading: 47.1 mm
